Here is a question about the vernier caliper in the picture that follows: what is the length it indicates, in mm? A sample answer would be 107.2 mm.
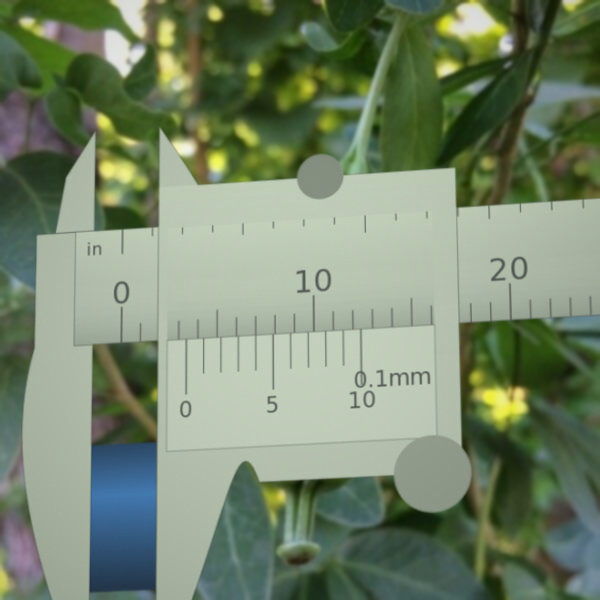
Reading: 3.4 mm
